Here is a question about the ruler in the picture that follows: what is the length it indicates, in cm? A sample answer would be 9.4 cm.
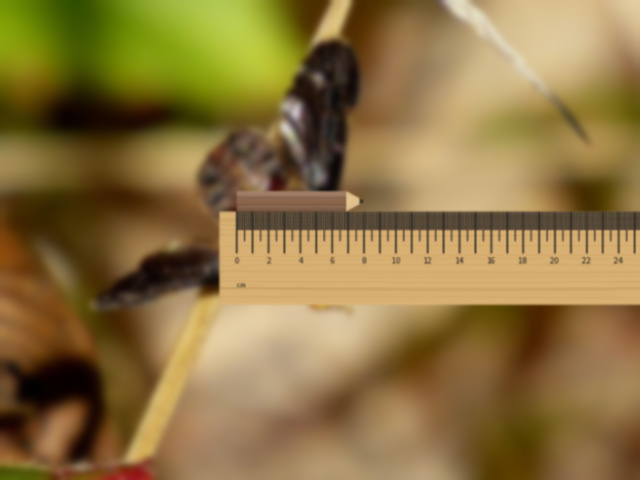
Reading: 8 cm
